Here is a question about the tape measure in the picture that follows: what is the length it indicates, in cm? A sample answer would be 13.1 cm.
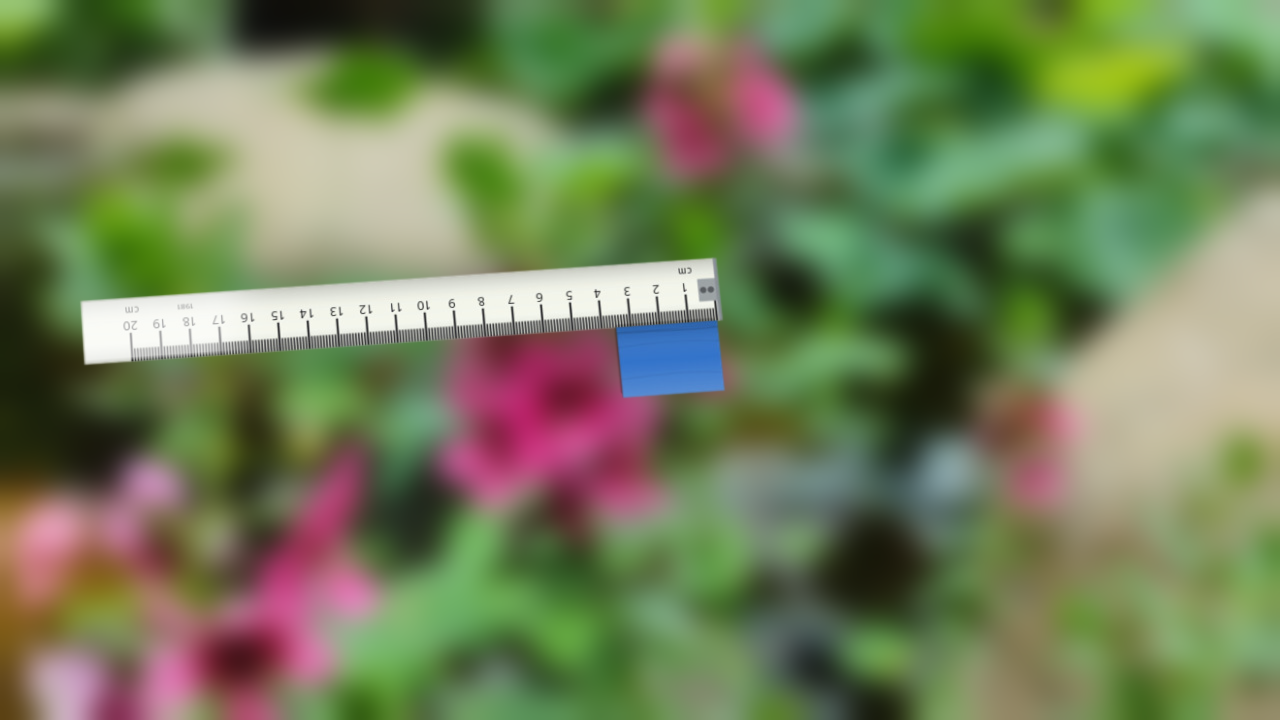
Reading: 3.5 cm
